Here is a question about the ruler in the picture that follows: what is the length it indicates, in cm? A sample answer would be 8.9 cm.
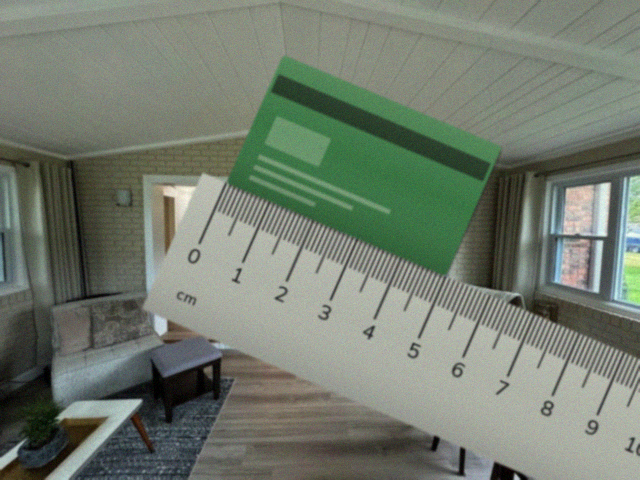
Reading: 5 cm
